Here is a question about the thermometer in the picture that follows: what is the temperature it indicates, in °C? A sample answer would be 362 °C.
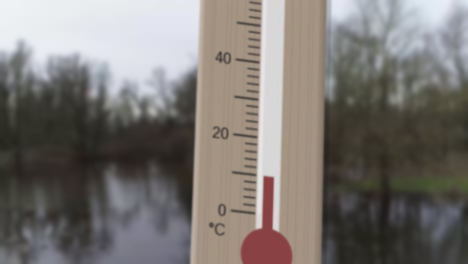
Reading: 10 °C
